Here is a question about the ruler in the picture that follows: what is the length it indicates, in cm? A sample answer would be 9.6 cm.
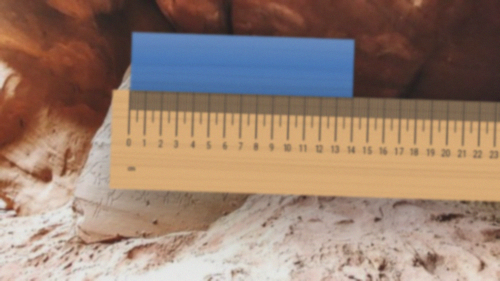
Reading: 14 cm
